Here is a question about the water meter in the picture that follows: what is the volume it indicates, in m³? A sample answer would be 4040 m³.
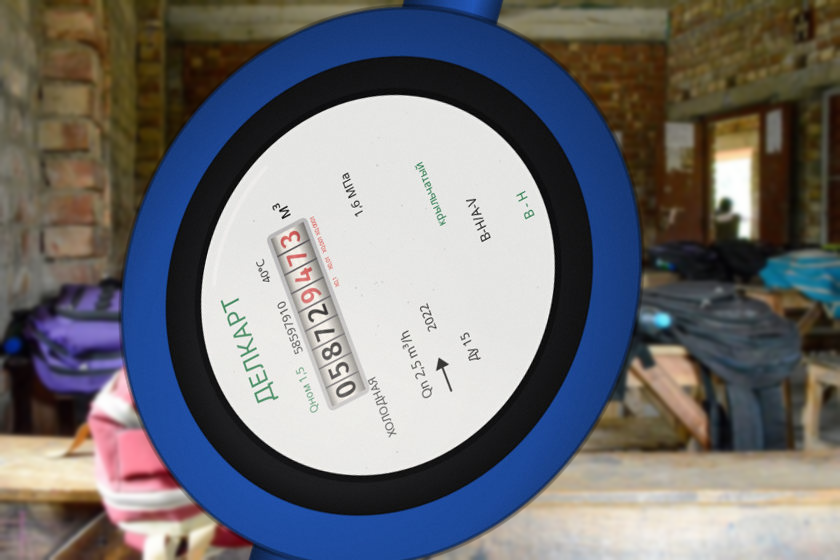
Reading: 5872.9473 m³
